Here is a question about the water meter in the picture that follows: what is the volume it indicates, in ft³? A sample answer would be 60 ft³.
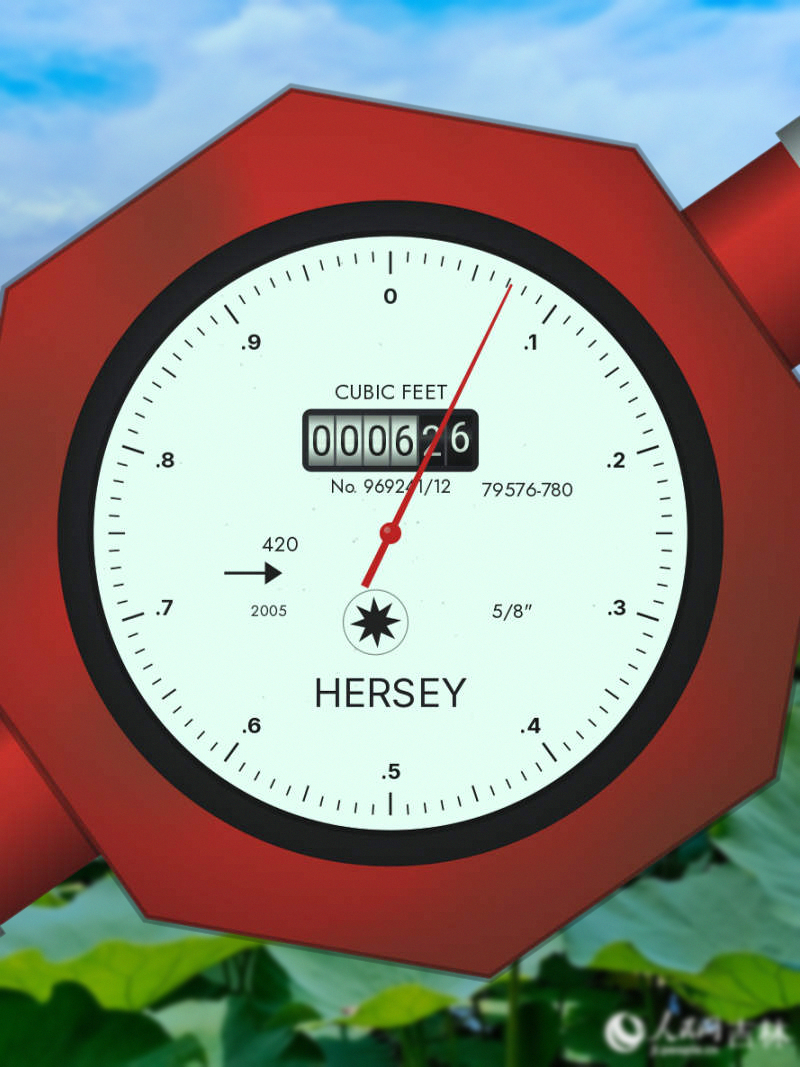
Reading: 626.07 ft³
